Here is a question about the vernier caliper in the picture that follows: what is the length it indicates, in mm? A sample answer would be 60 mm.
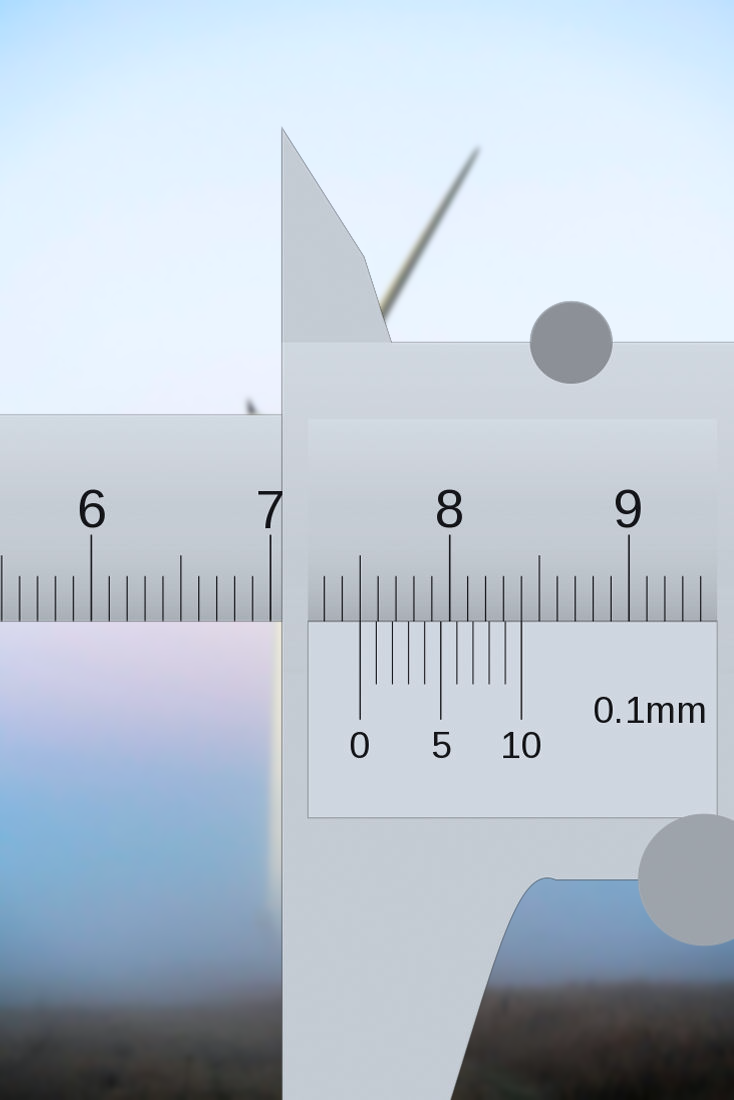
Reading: 75.0 mm
